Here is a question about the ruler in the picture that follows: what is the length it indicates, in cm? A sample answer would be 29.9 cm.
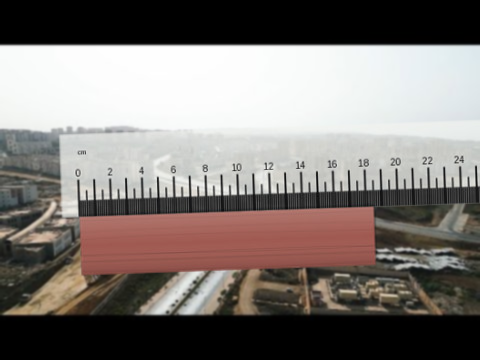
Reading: 18.5 cm
